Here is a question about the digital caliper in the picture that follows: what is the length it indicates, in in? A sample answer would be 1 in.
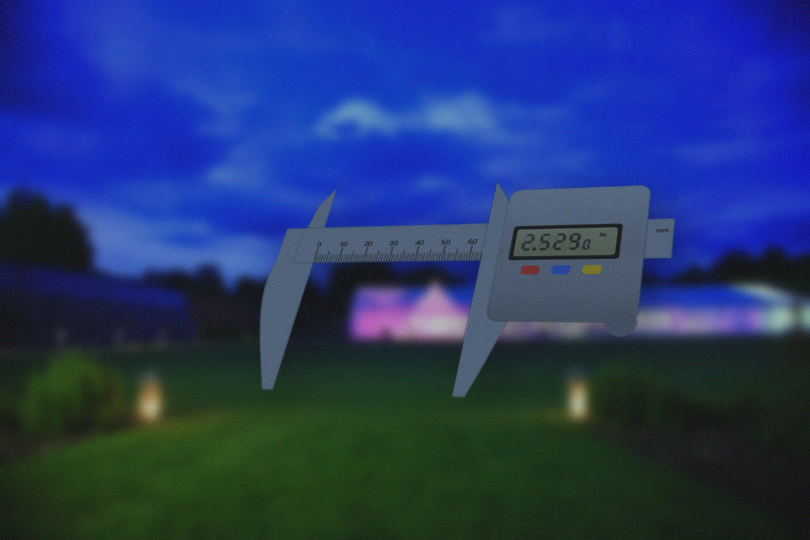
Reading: 2.5290 in
